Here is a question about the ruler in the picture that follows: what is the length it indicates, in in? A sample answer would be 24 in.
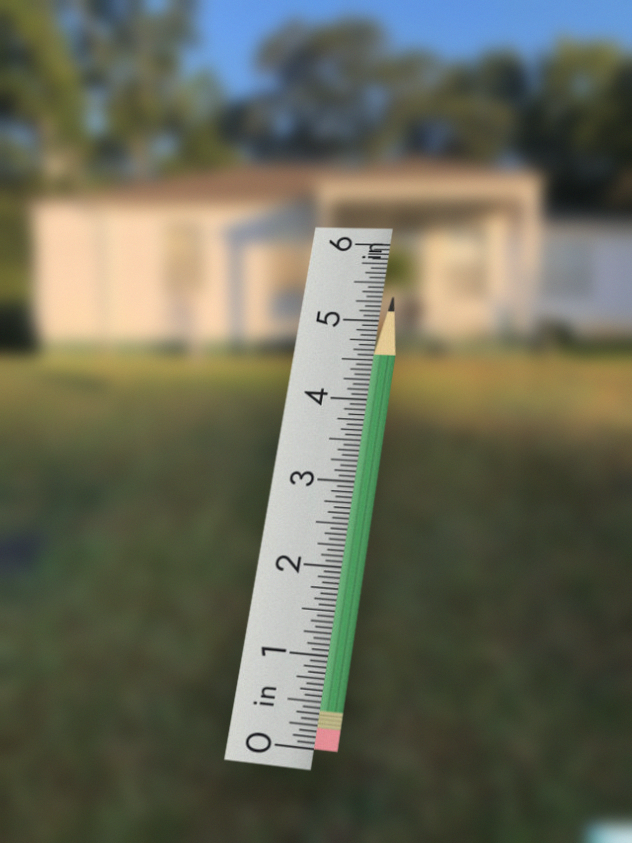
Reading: 5.3125 in
